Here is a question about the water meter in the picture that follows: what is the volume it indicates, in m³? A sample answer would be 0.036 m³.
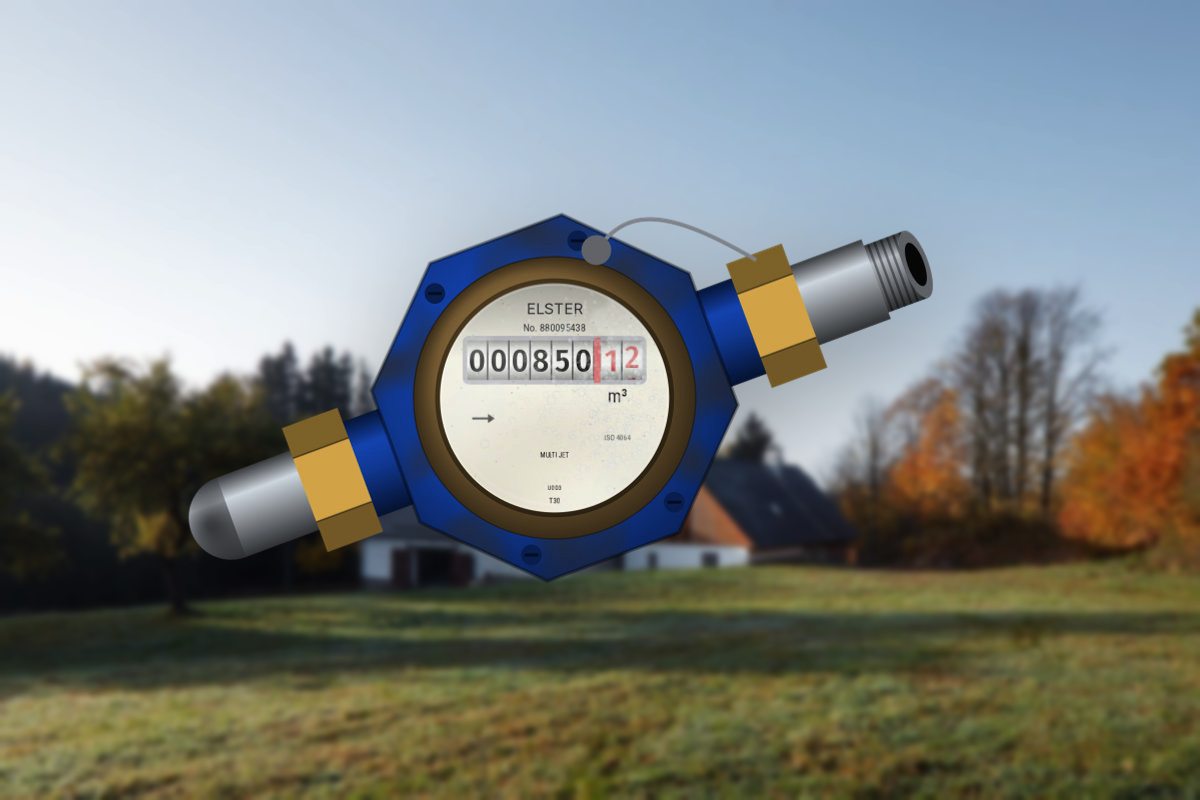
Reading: 850.12 m³
